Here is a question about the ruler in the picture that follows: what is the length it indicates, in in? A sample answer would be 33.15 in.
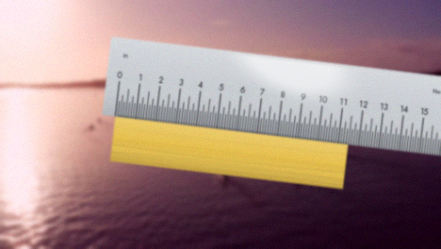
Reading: 11.5 in
